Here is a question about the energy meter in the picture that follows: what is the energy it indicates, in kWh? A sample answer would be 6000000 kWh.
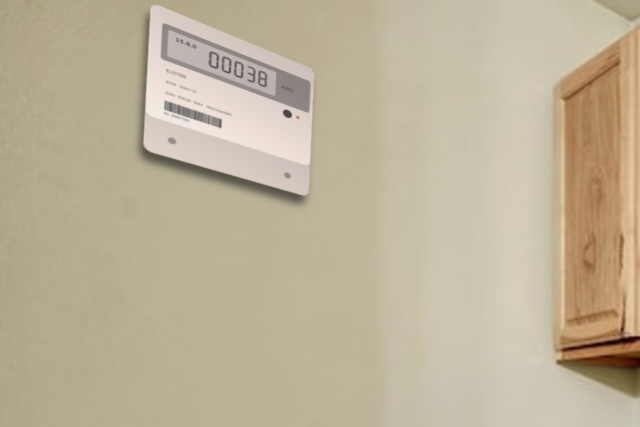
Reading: 38 kWh
